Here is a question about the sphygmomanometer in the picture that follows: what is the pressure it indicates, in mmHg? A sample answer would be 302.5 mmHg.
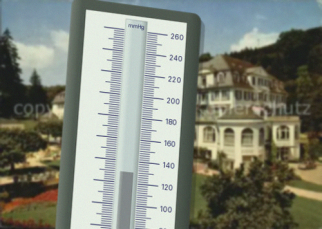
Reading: 130 mmHg
